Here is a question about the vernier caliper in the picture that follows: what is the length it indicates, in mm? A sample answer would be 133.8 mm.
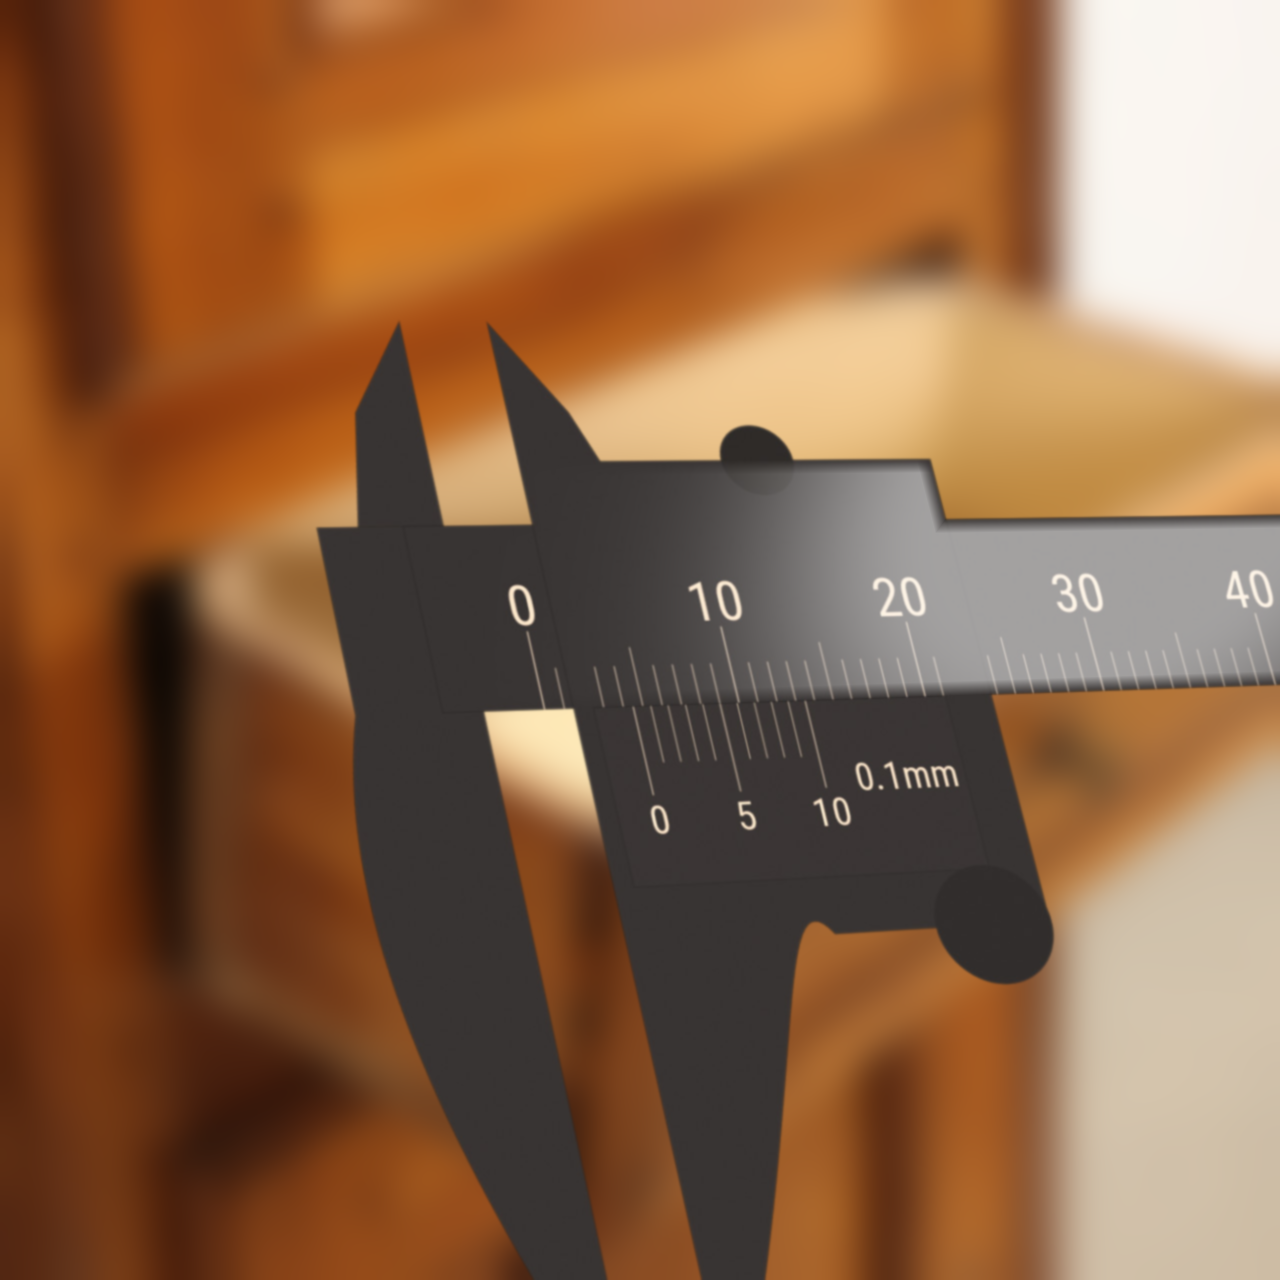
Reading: 4.5 mm
